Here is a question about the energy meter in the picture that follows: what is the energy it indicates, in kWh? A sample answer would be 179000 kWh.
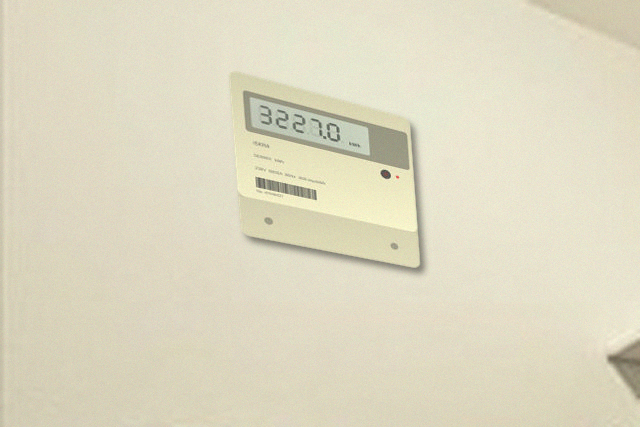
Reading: 3227.0 kWh
